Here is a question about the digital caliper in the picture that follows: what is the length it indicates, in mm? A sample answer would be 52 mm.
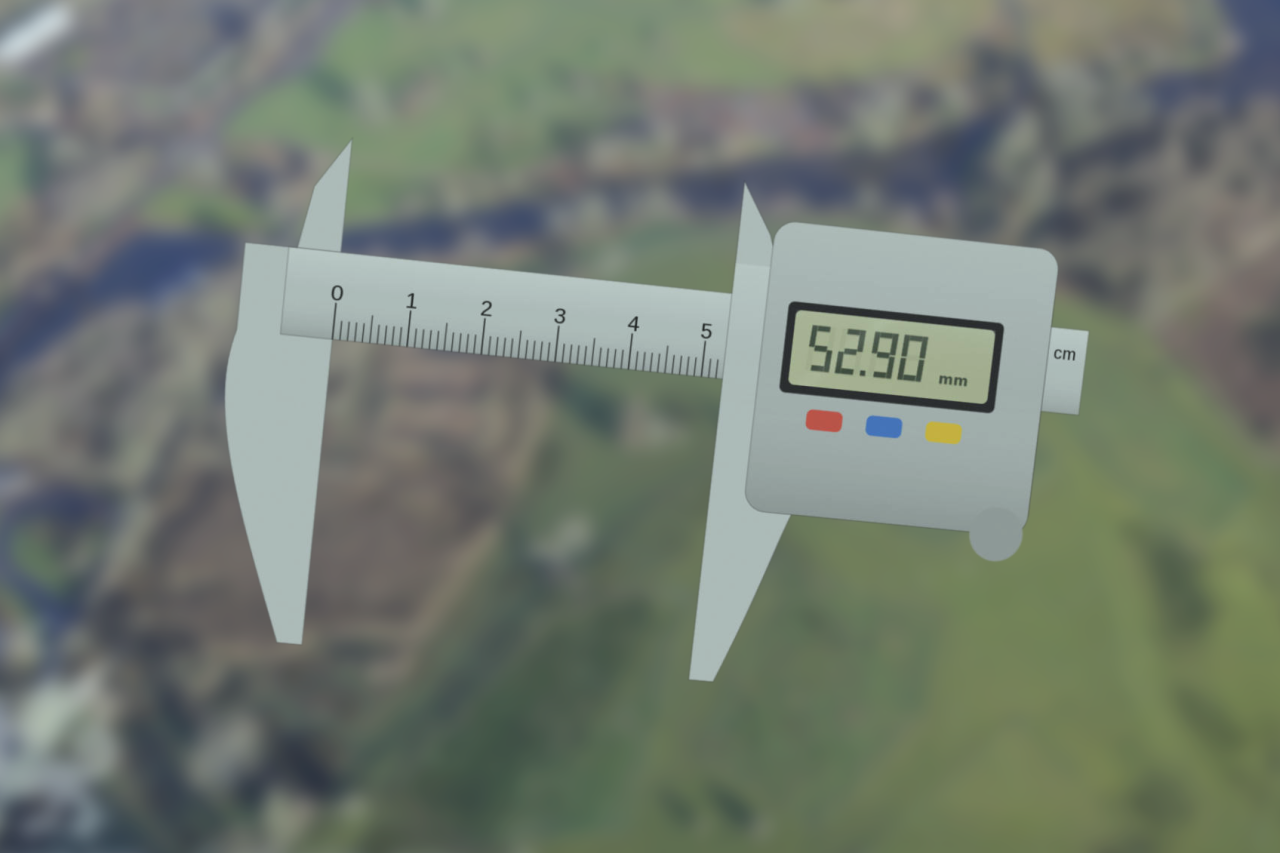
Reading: 52.90 mm
